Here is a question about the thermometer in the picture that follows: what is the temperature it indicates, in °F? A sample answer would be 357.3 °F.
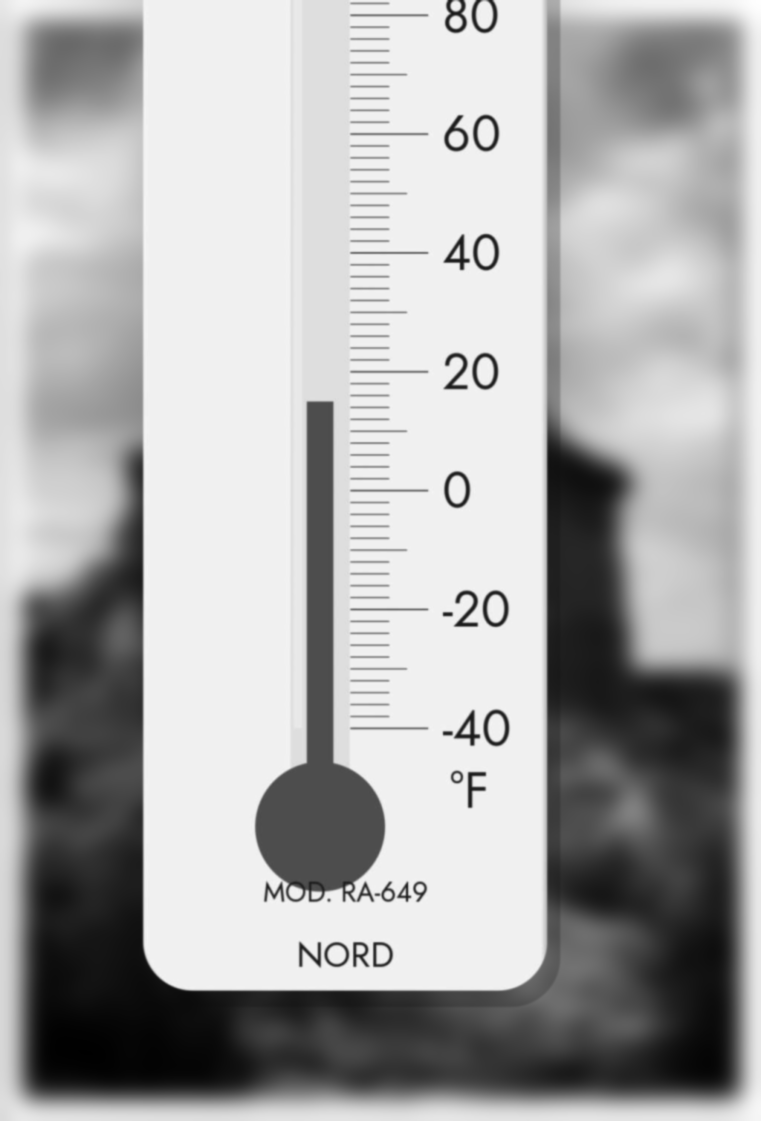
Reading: 15 °F
